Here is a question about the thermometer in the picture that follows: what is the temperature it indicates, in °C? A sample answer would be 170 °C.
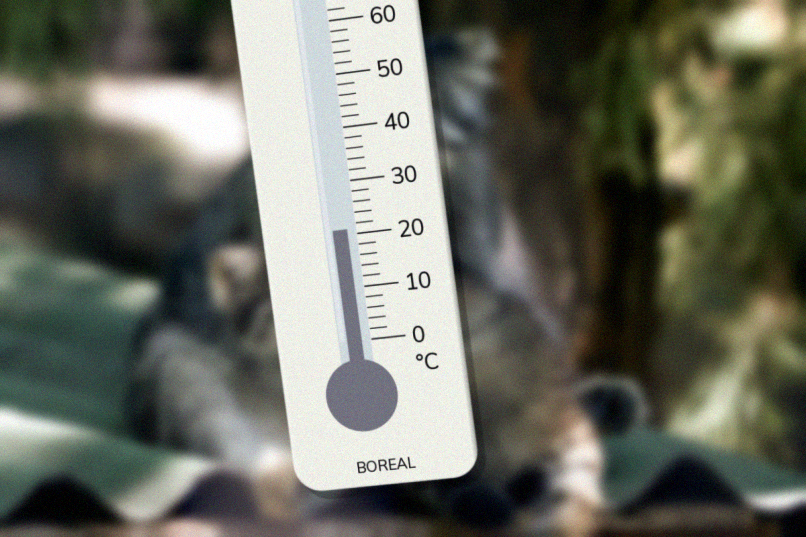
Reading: 21 °C
